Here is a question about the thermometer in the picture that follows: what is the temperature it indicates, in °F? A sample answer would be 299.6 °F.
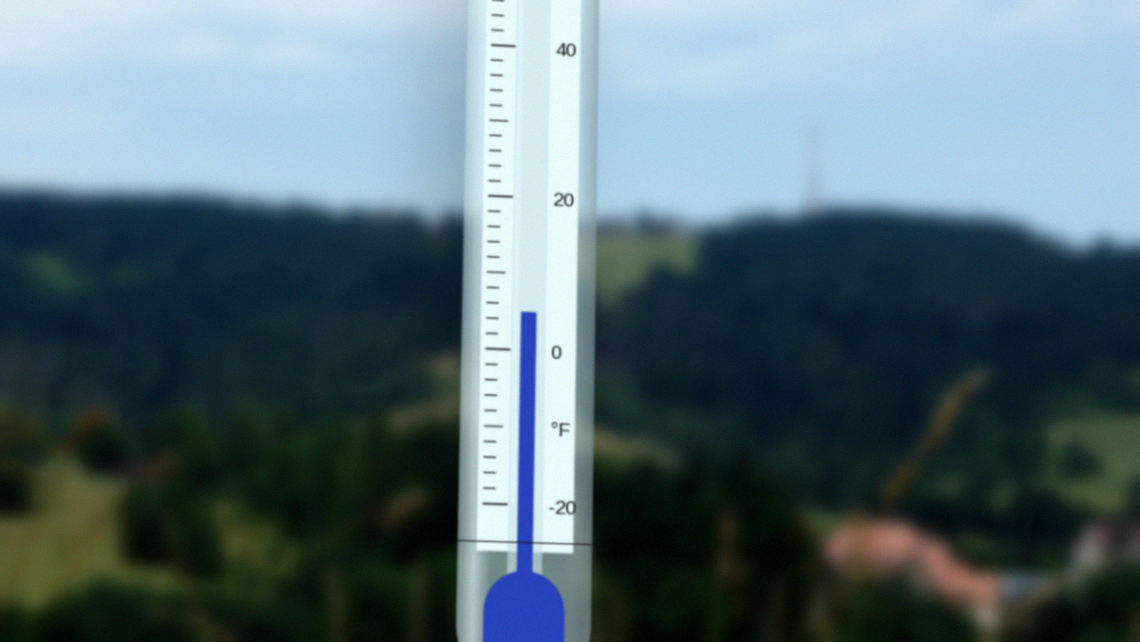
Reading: 5 °F
